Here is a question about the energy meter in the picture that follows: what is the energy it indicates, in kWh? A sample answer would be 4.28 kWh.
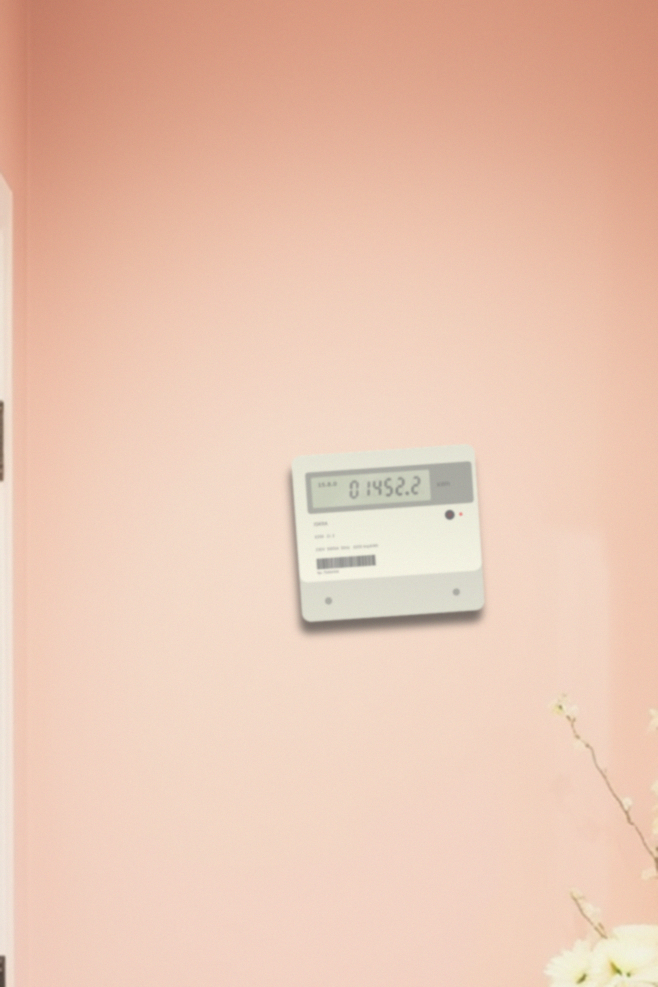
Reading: 1452.2 kWh
